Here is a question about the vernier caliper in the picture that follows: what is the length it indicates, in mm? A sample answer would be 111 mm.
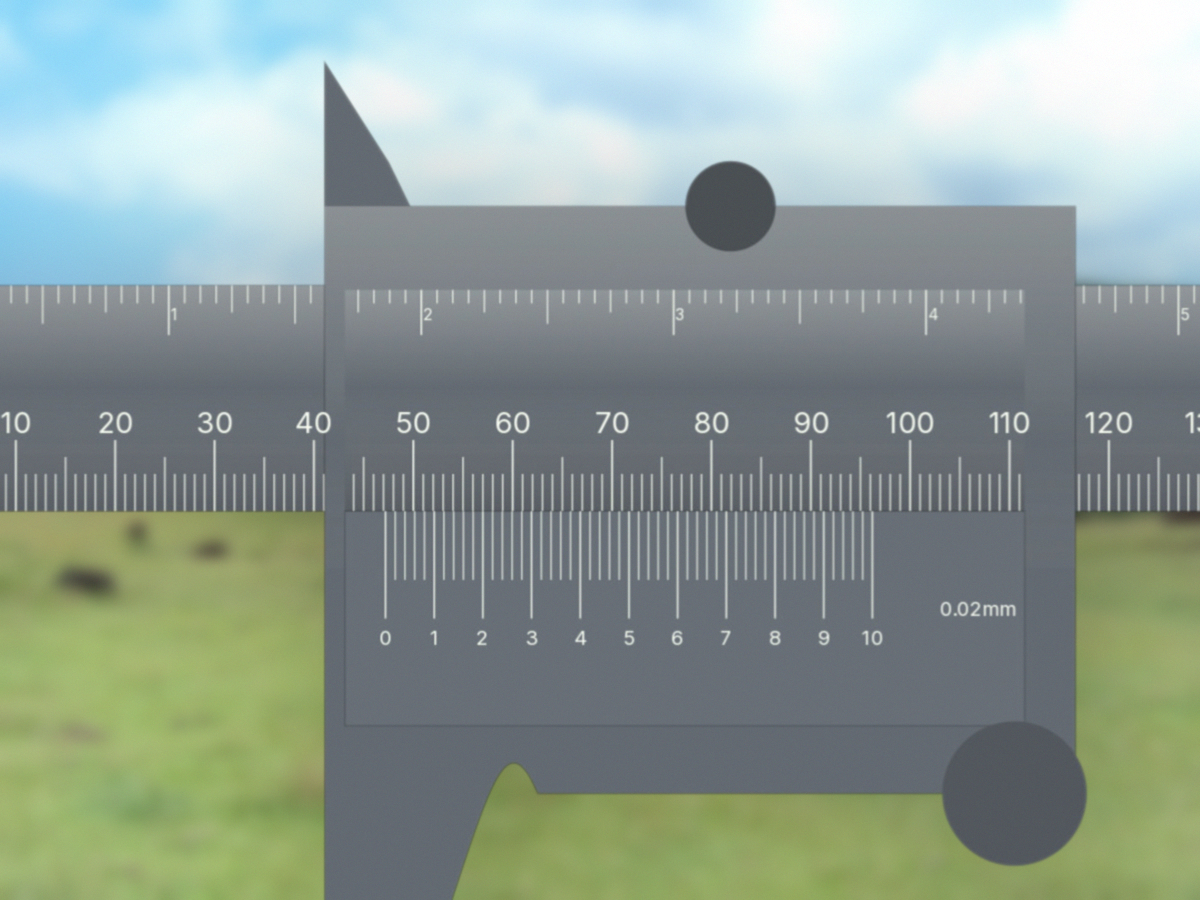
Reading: 47.2 mm
